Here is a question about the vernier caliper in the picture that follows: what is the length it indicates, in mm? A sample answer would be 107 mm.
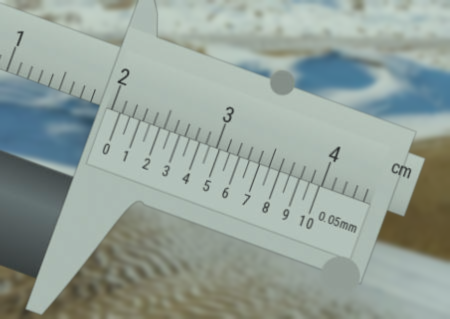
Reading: 20.8 mm
